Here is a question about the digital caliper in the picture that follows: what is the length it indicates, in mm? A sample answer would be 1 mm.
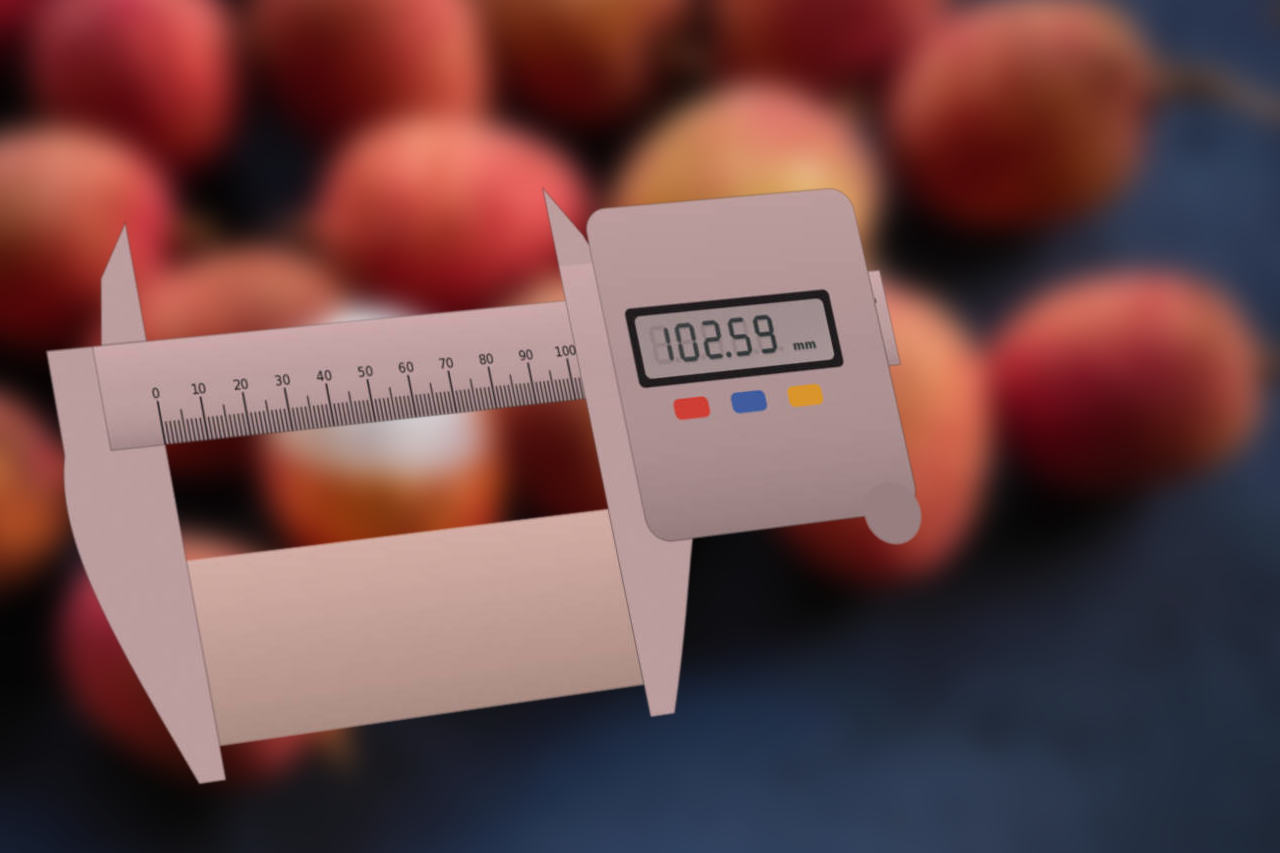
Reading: 102.59 mm
